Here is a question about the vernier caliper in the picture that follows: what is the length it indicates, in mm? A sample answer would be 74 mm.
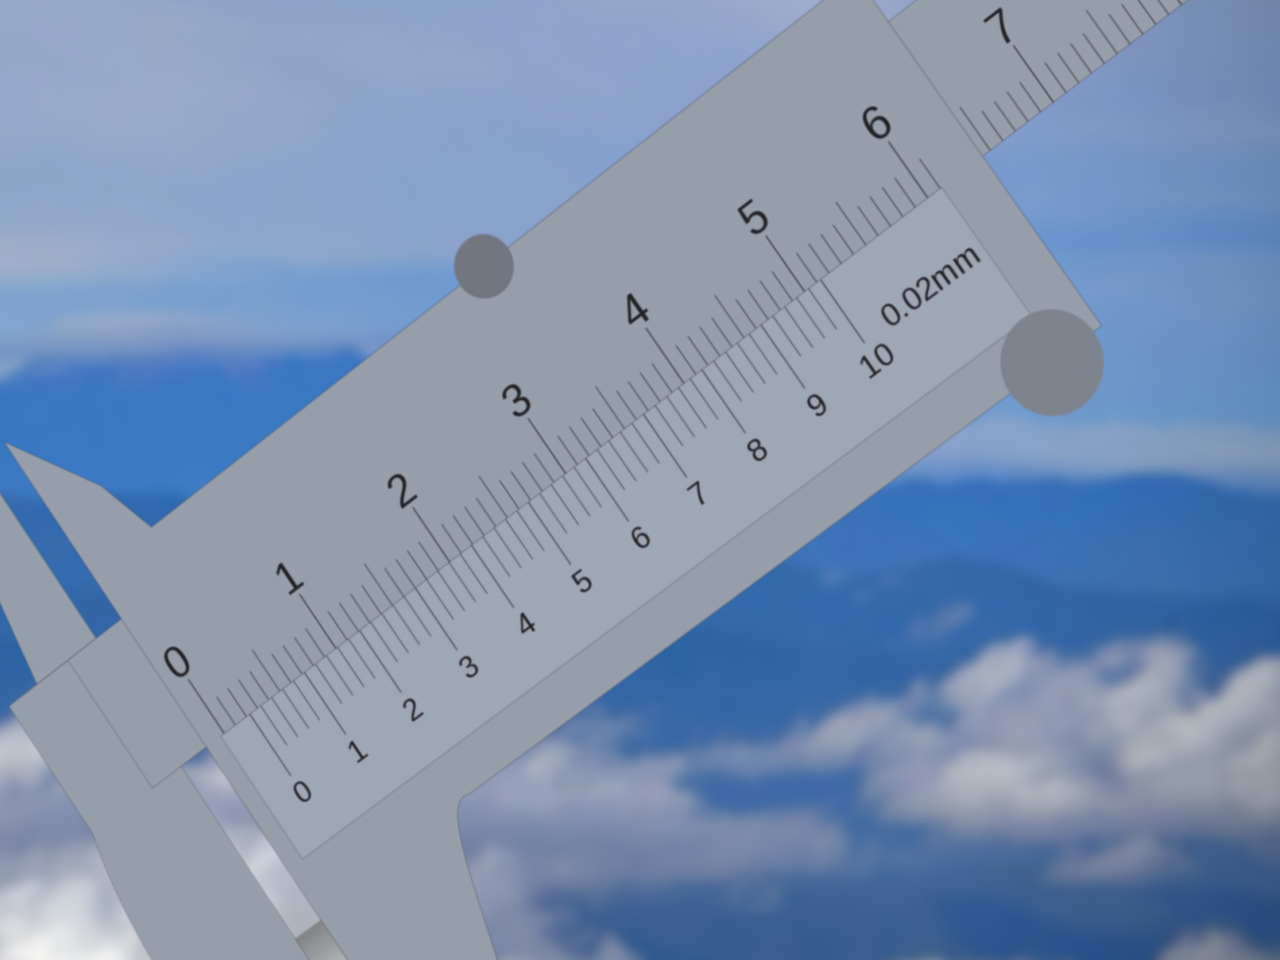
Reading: 2.3 mm
